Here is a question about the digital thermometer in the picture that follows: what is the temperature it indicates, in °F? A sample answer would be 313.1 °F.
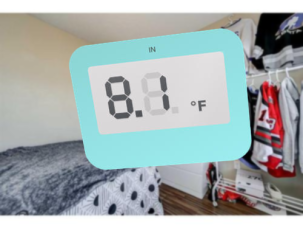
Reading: 8.1 °F
